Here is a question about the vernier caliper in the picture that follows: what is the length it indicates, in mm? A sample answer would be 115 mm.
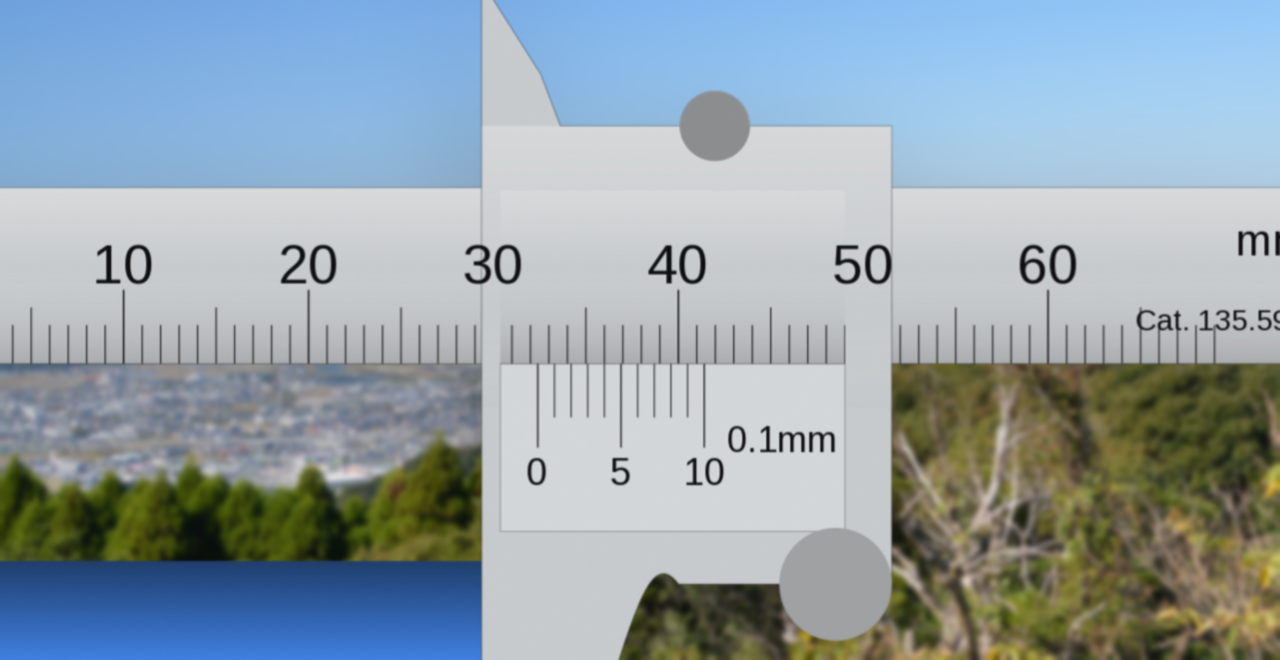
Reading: 32.4 mm
